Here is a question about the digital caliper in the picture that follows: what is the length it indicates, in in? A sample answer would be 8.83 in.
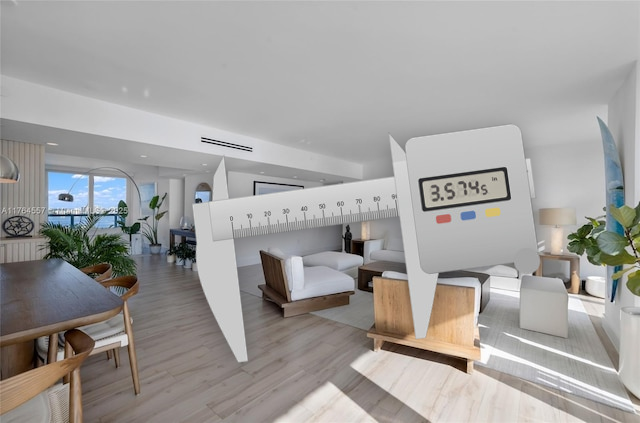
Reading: 3.5745 in
